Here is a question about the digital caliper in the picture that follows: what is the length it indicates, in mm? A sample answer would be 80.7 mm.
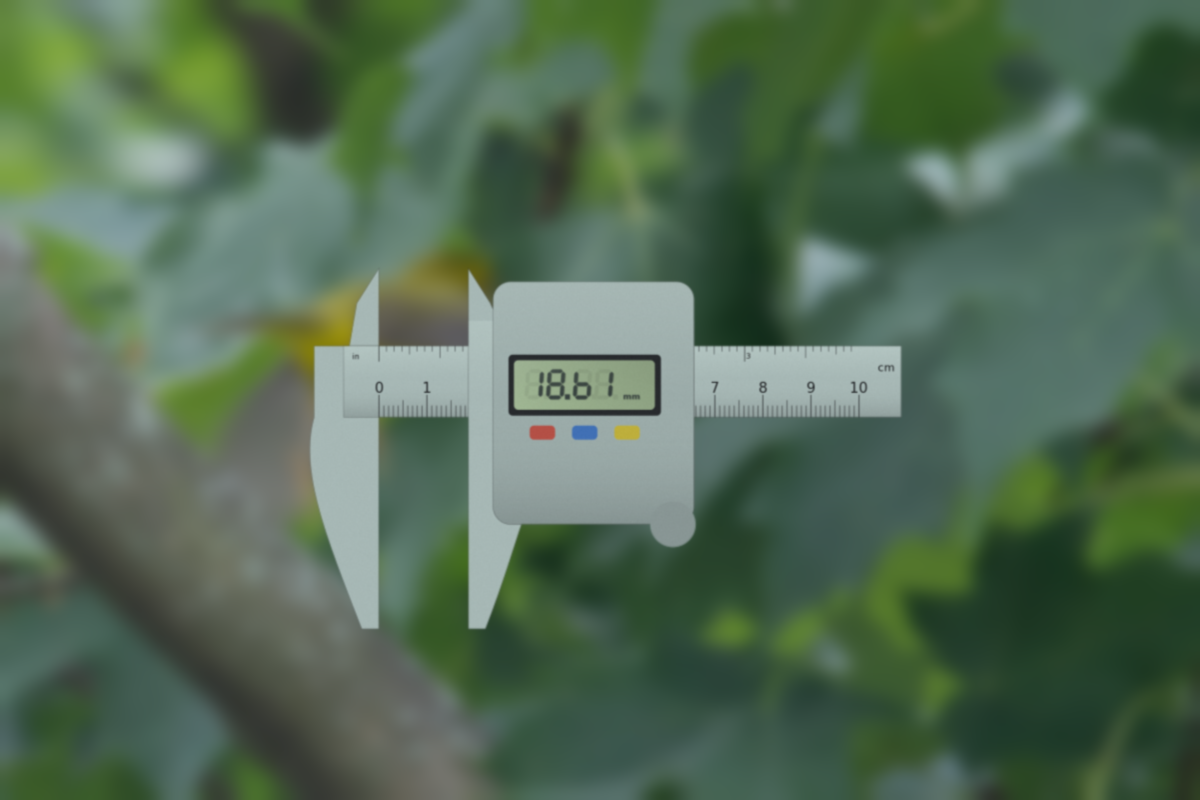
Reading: 18.61 mm
